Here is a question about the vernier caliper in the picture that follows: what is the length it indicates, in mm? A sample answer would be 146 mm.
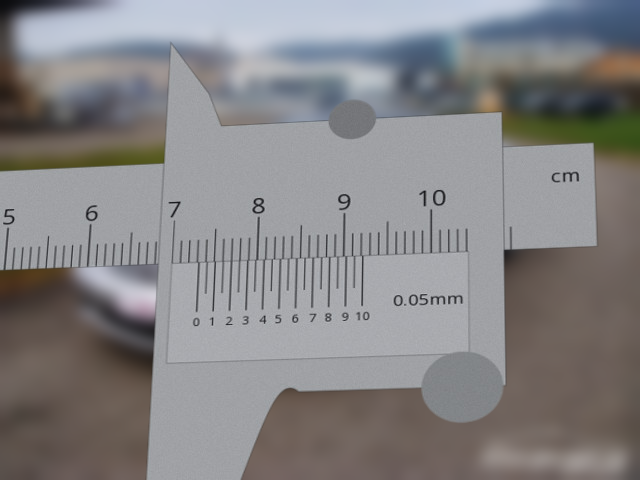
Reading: 73.2 mm
